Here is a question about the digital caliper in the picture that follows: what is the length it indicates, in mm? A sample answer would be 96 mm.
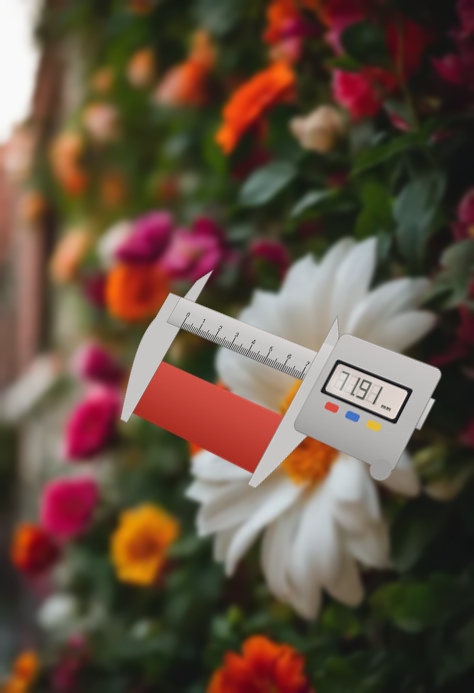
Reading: 71.91 mm
